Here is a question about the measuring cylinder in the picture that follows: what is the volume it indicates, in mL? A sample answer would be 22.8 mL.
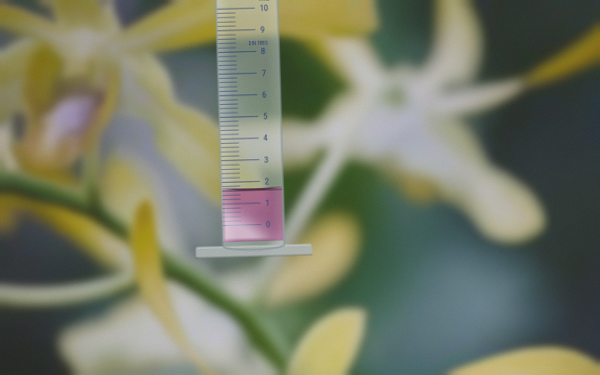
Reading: 1.6 mL
